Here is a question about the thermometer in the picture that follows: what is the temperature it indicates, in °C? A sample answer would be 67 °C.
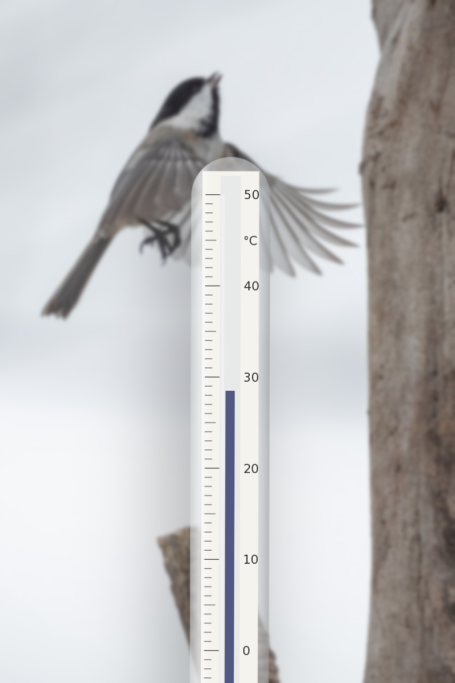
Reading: 28.5 °C
